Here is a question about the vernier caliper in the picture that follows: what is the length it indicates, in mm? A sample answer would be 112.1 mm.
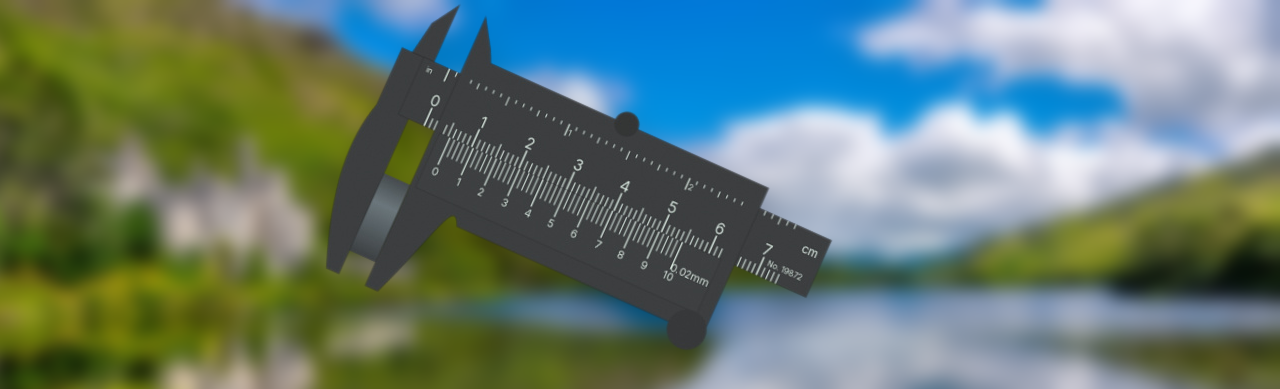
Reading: 5.5 mm
